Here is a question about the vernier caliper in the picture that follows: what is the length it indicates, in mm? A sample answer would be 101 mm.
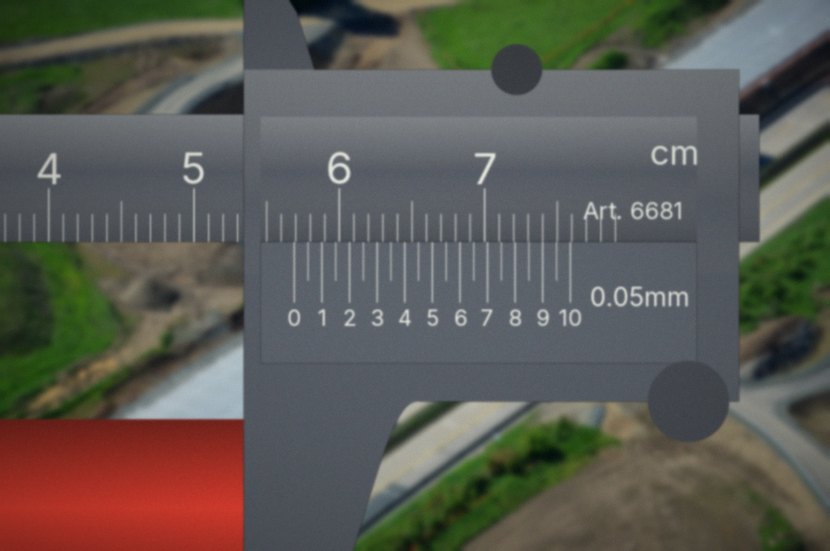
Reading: 56.9 mm
